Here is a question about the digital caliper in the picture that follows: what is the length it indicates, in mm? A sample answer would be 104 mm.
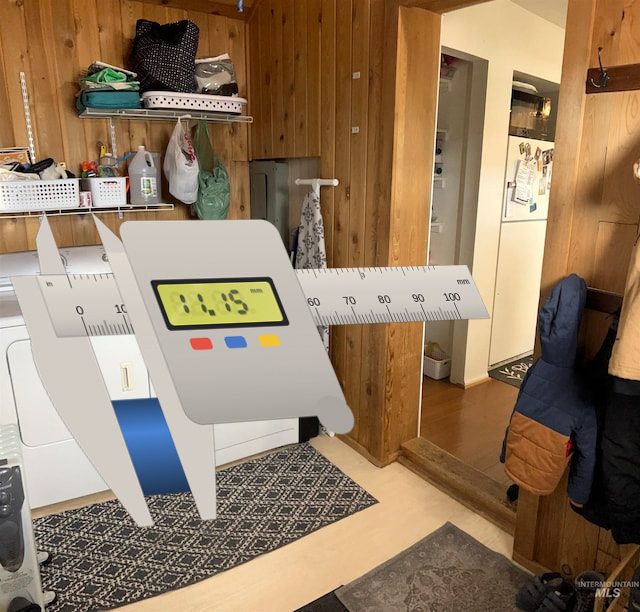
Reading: 11.15 mm
